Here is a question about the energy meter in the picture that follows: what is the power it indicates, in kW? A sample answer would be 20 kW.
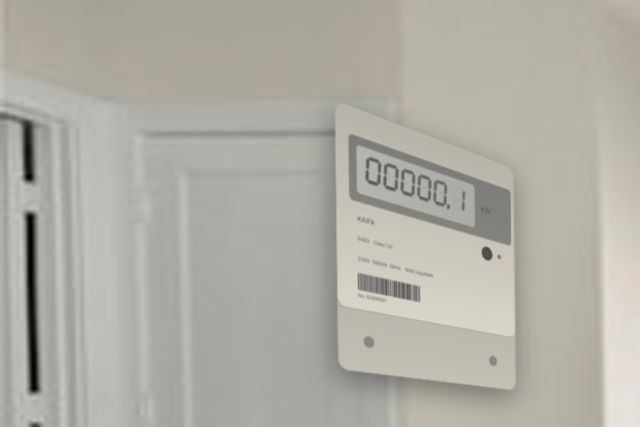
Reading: 0.1 kW
